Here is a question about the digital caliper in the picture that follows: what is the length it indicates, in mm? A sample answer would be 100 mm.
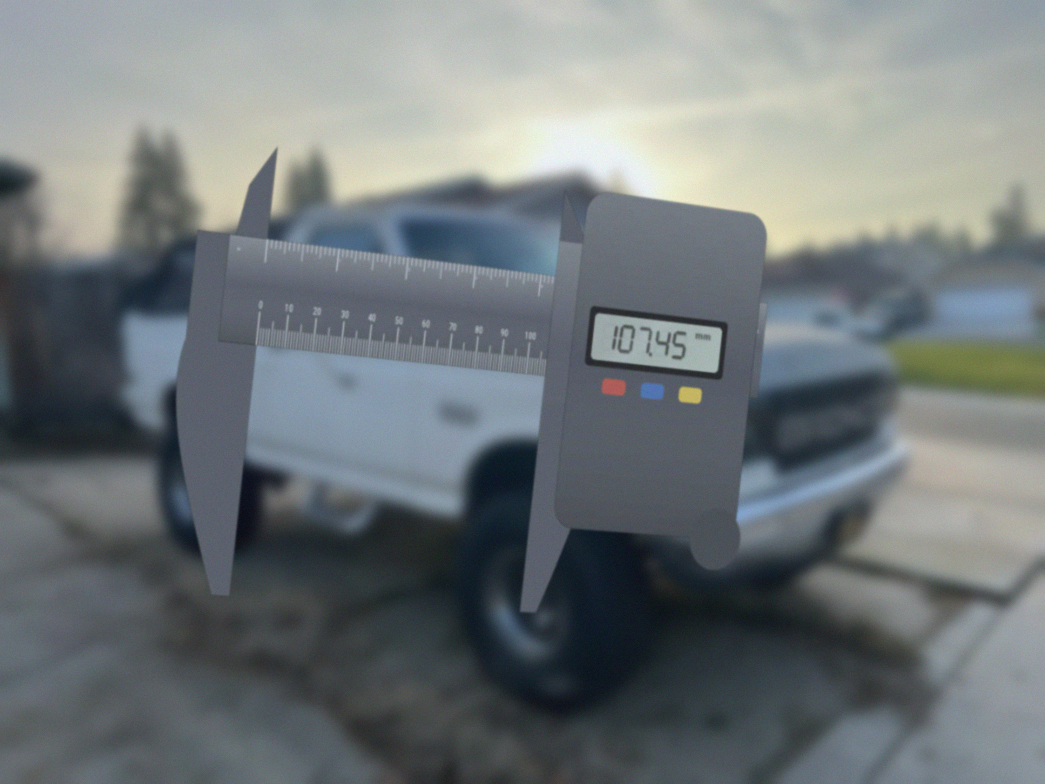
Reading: 107.45 mm
